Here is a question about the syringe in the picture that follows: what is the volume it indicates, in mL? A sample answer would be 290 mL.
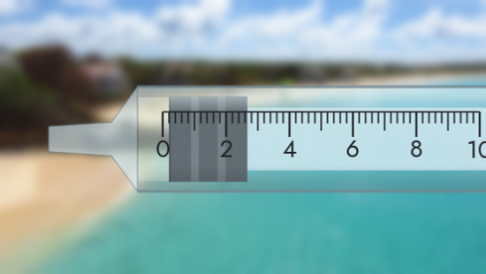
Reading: 0.2 mL
